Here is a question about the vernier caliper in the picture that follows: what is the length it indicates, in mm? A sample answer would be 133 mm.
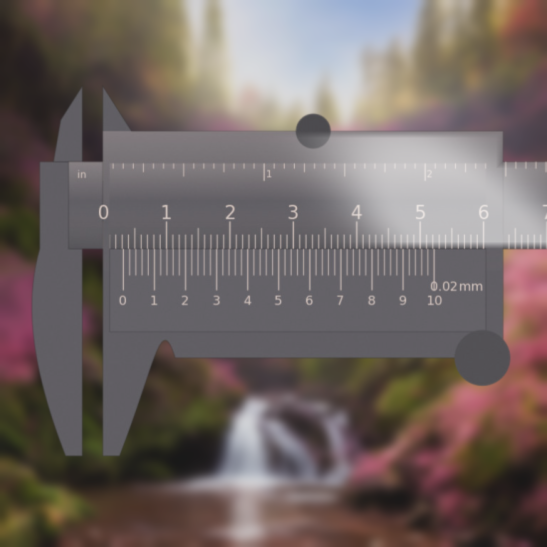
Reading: 3.2 mm
